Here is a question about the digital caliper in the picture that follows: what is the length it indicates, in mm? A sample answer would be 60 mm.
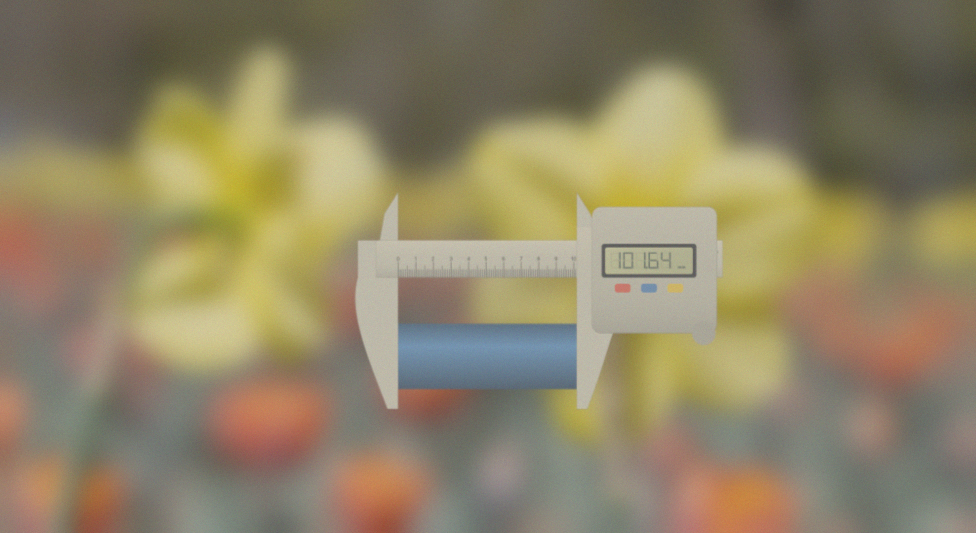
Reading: 101.64 mm
